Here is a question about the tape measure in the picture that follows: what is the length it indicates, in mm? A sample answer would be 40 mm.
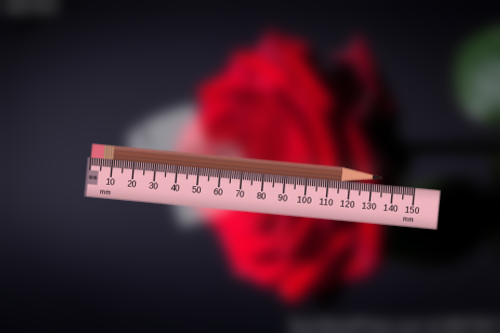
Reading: 135 mm
